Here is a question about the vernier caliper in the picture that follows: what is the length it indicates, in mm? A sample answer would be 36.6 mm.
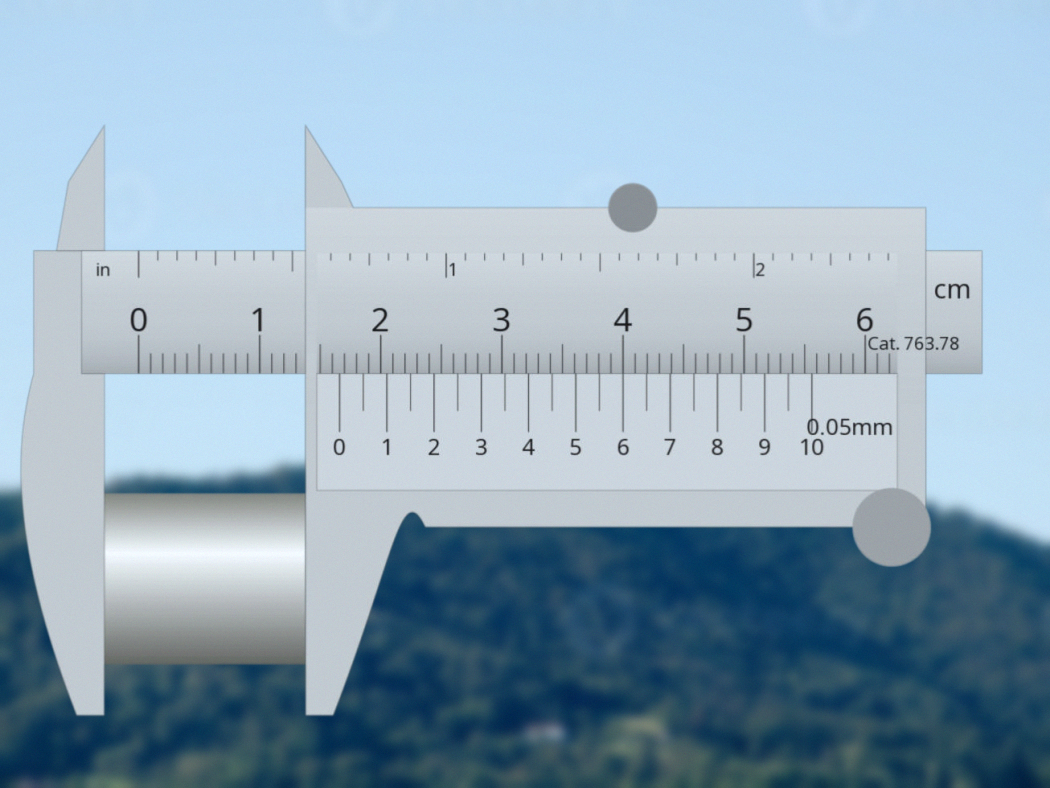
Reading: 16.6 mm
